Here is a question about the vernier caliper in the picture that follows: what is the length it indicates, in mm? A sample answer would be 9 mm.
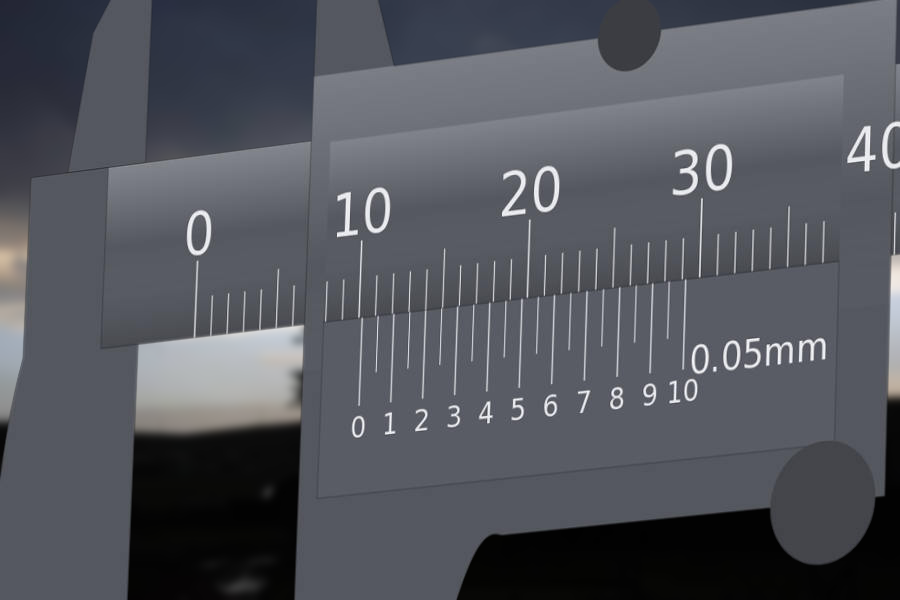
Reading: 10.2 mm
